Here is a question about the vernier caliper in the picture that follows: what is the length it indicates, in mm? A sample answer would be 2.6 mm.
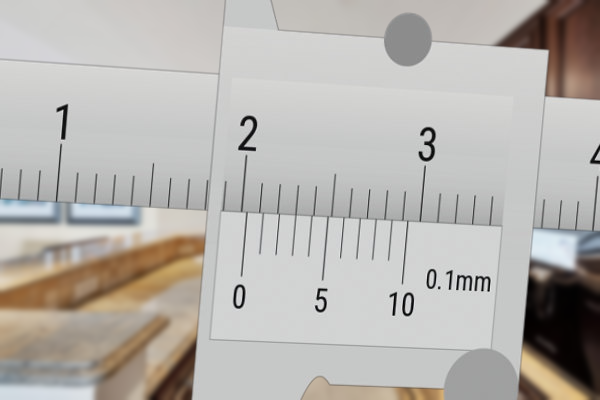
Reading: 20.3 mm
